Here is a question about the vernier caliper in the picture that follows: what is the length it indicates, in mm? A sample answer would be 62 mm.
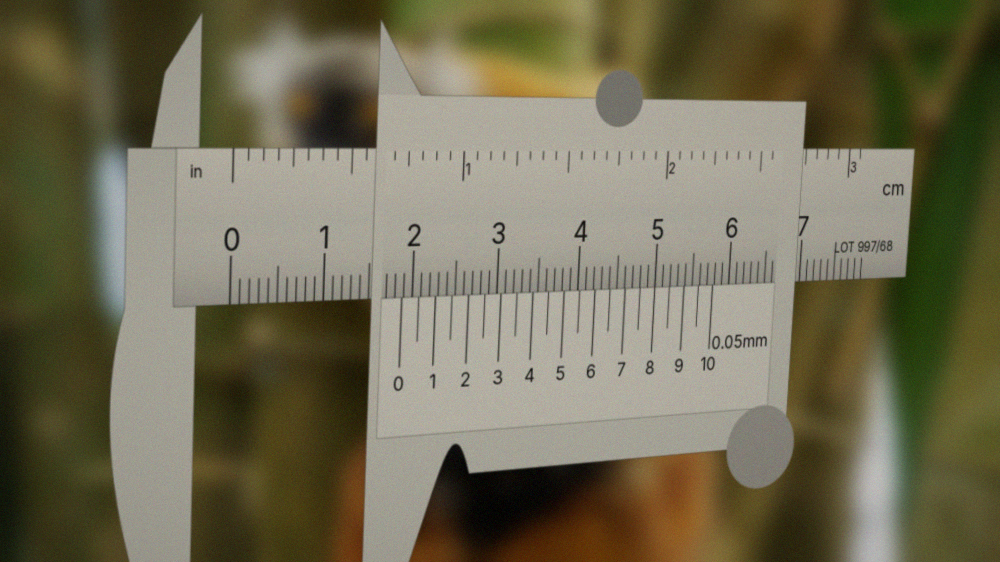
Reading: 18.8 mm
